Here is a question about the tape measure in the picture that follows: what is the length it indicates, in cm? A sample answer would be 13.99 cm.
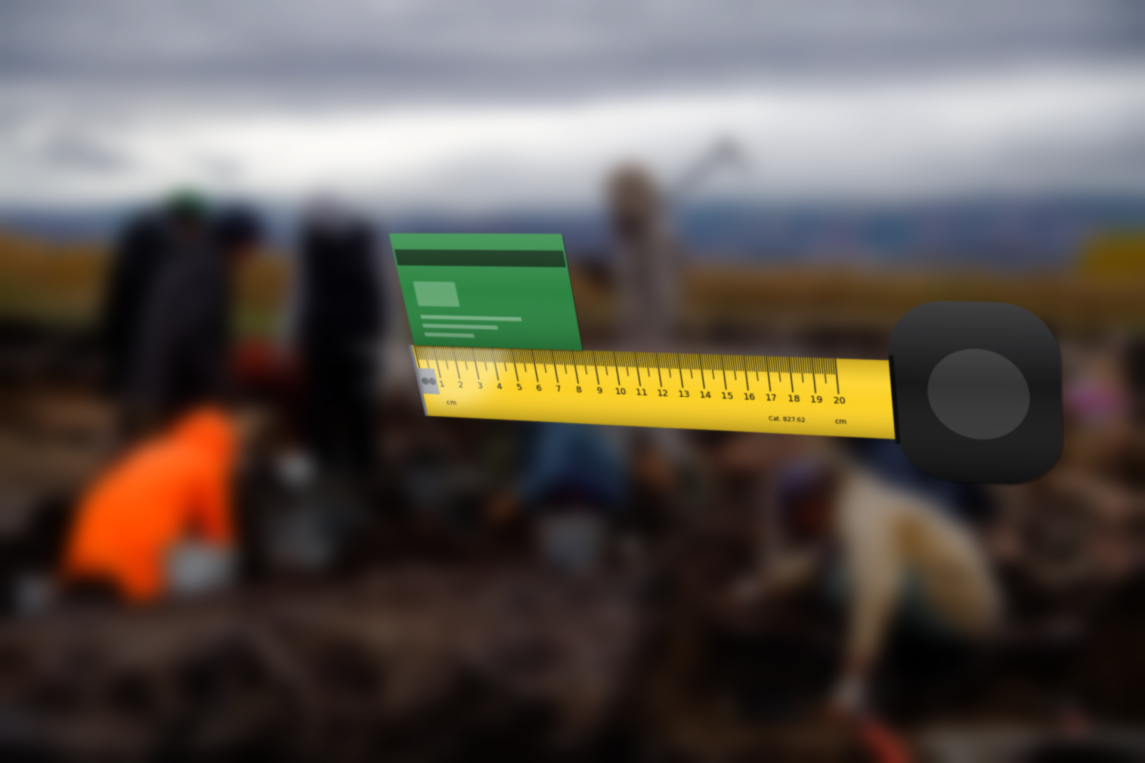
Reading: 8.5 cm
